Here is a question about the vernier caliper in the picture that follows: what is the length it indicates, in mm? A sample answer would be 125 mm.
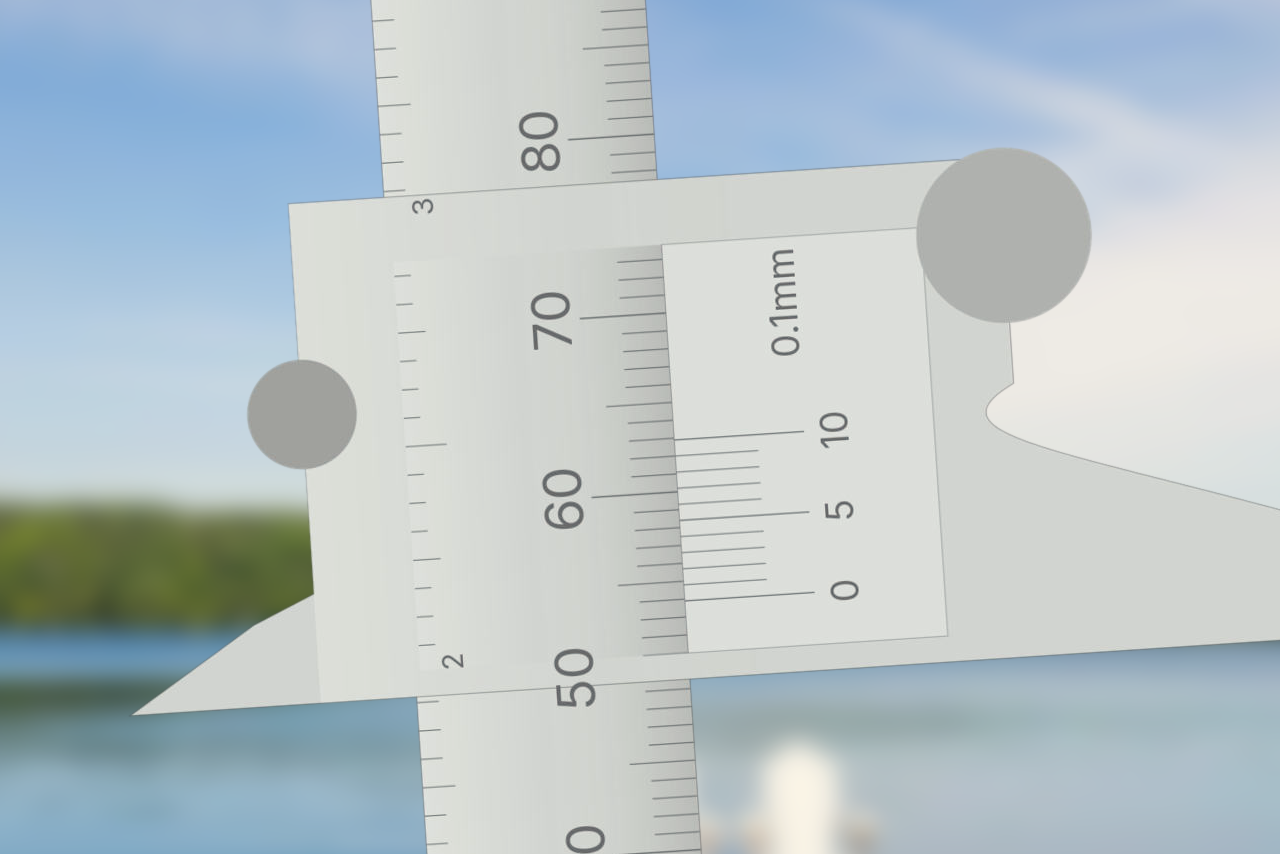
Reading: 53.9 mm
